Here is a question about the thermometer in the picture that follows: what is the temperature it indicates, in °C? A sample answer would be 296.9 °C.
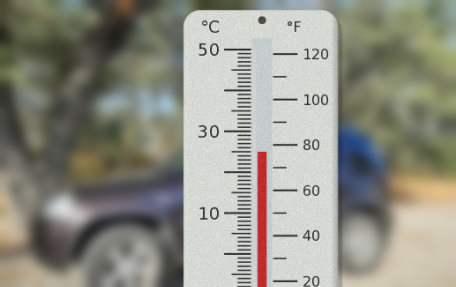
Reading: 25 °C
